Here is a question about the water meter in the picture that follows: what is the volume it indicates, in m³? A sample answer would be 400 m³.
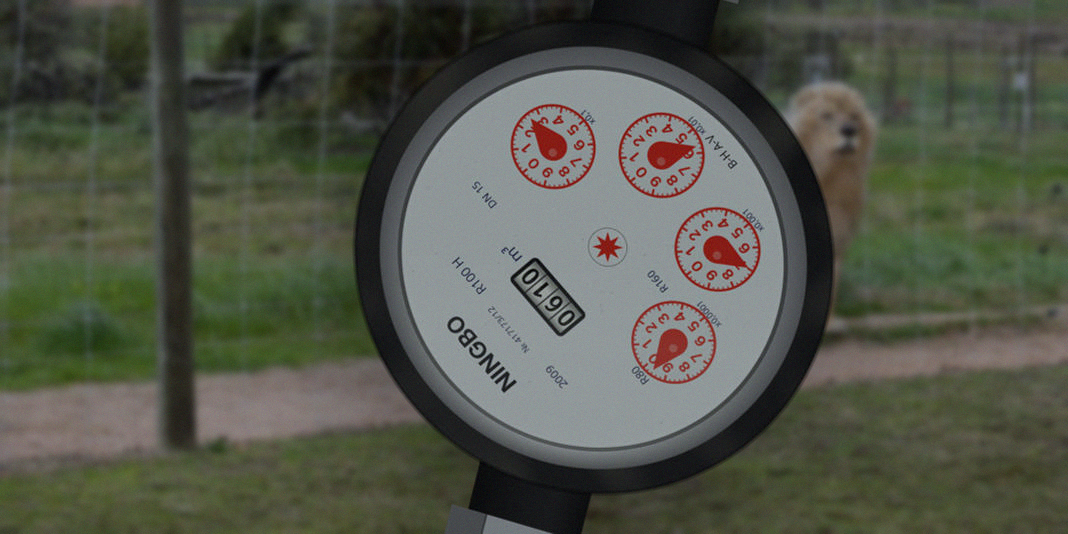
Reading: 610.2569 m³
